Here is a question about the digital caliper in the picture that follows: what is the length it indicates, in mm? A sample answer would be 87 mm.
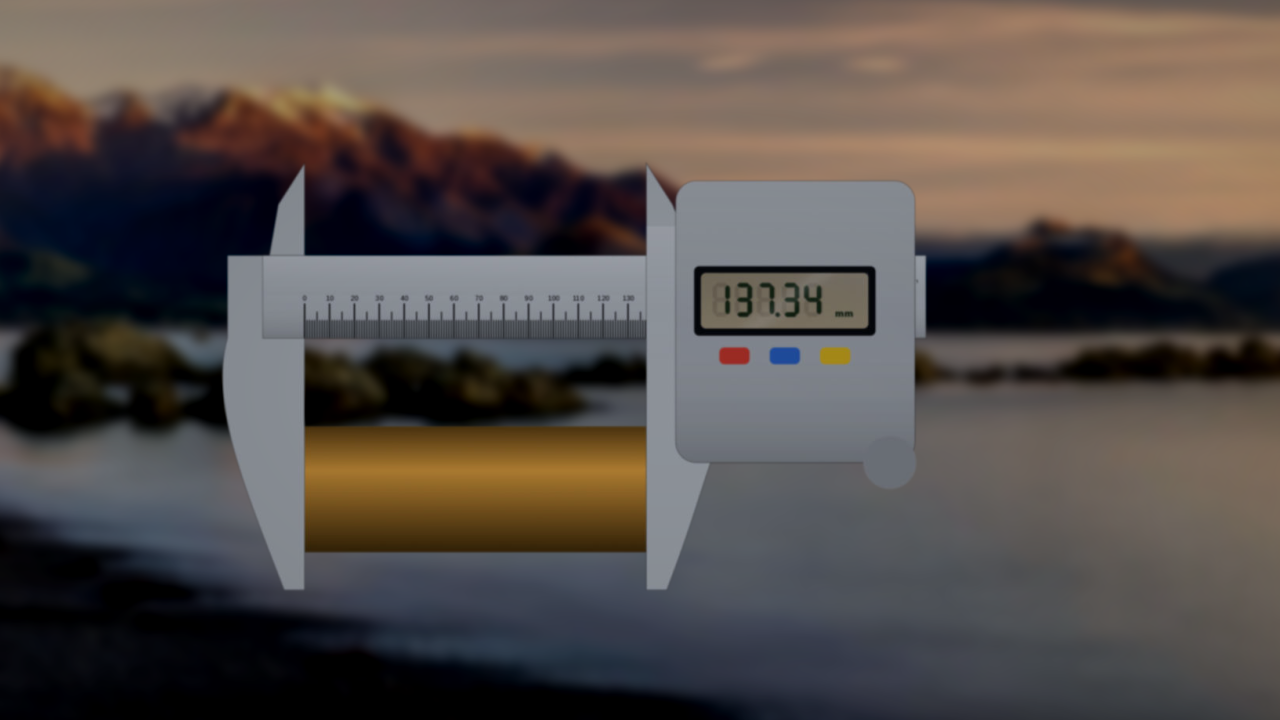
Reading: 137.34 mm
